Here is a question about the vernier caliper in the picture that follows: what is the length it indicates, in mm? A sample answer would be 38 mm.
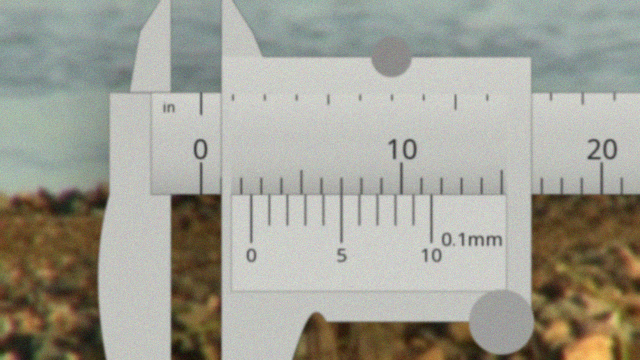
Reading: 2.5 mm
